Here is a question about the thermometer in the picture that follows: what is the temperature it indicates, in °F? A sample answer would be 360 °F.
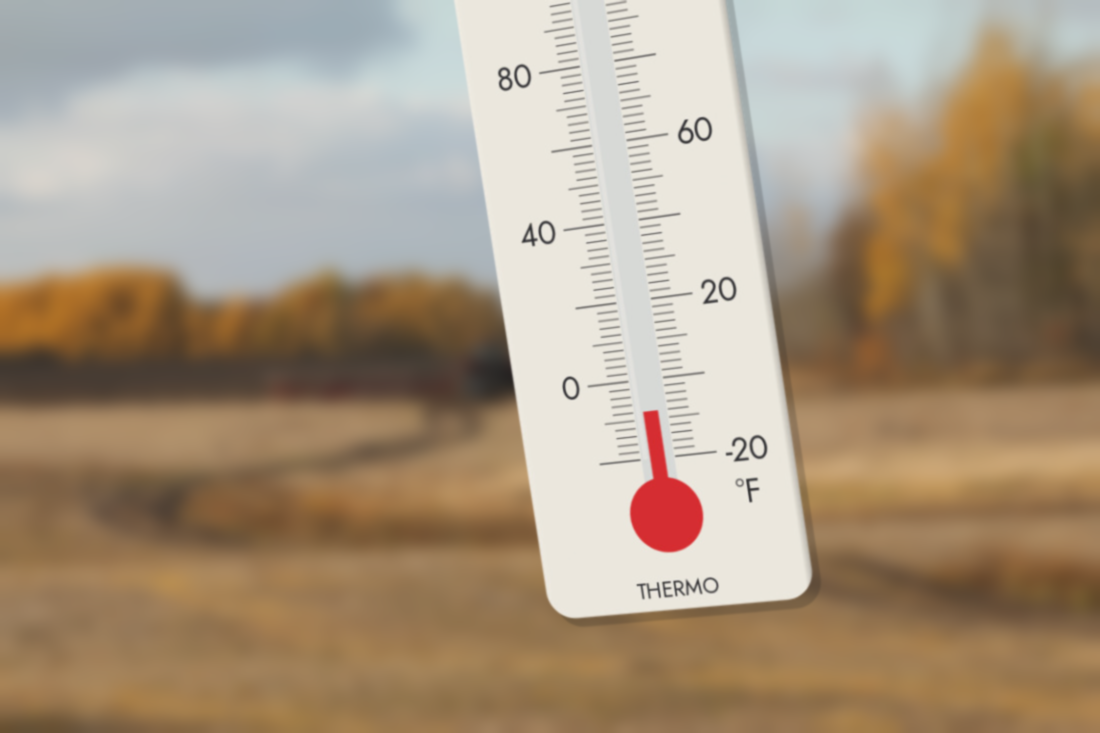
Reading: -8 °F
